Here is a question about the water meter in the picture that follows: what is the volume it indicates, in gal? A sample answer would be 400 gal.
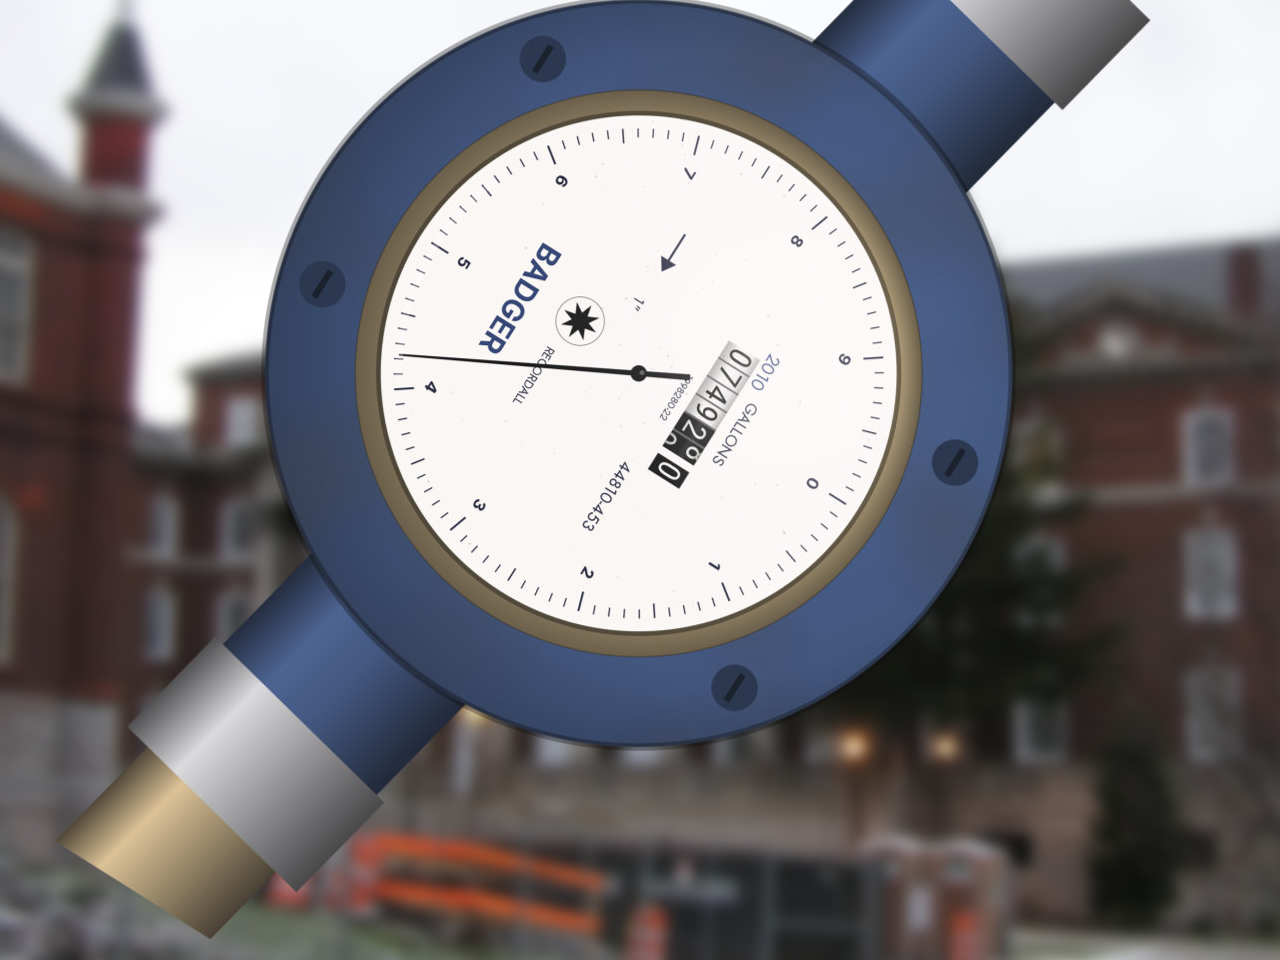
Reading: 749284.2 gal
